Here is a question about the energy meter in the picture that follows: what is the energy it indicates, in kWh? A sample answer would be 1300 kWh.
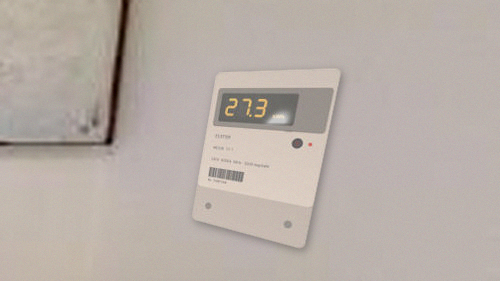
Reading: 27.3 kWh
